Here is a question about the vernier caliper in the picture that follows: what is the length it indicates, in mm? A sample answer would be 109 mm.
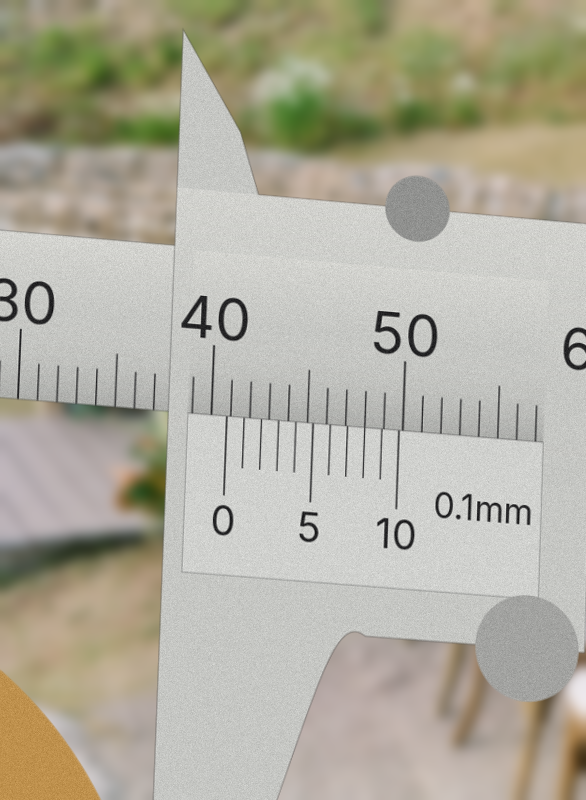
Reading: 40.8 mm
